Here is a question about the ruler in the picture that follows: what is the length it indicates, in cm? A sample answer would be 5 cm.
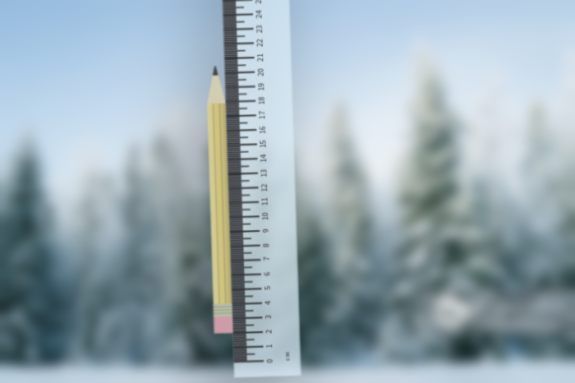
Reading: 18.5 cm
